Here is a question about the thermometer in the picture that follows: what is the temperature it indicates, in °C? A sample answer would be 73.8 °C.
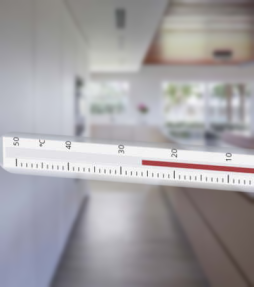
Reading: 26 °C
